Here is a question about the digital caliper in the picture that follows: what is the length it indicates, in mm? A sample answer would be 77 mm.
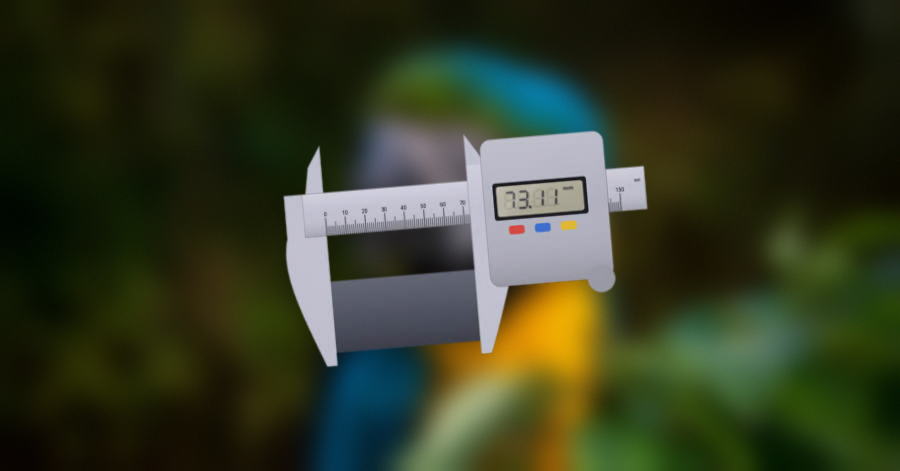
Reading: 73.11 mm
